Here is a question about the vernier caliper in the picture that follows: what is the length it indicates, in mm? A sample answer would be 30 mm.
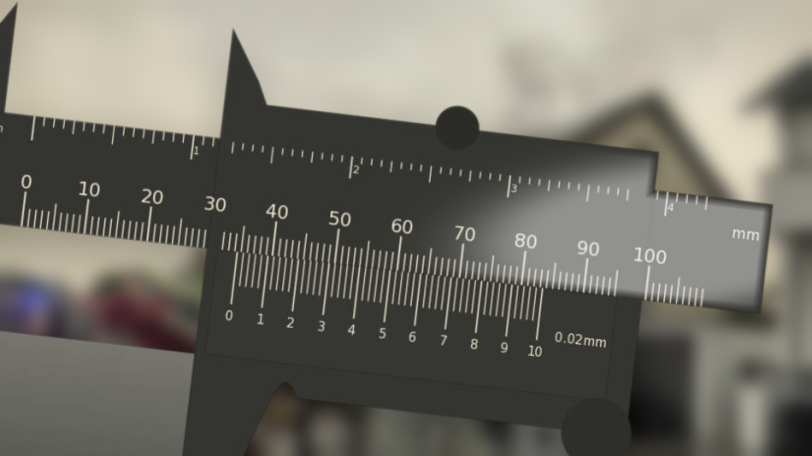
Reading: 34.4 mm
